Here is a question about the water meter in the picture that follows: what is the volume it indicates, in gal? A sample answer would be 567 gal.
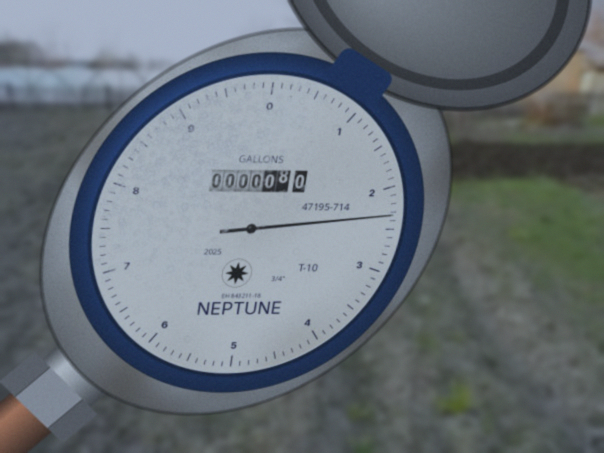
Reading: 82.3 gal
